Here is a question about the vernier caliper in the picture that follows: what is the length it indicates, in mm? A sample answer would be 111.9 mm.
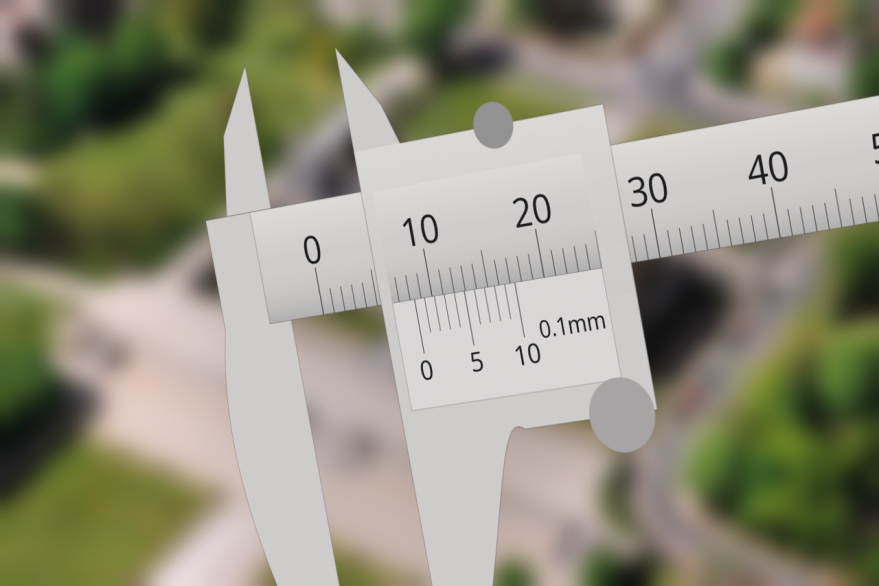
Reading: 8.4 mm
